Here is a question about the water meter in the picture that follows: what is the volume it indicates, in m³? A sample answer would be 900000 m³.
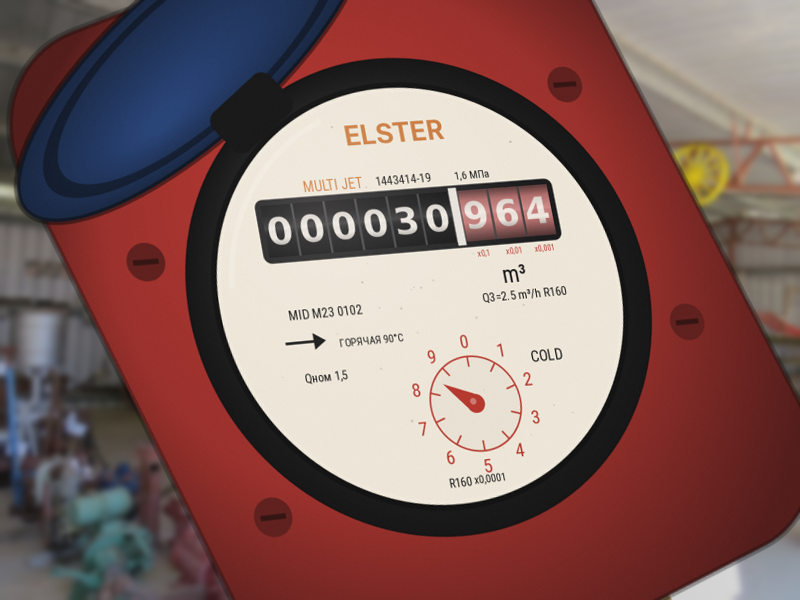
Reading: 30.9648 m³
